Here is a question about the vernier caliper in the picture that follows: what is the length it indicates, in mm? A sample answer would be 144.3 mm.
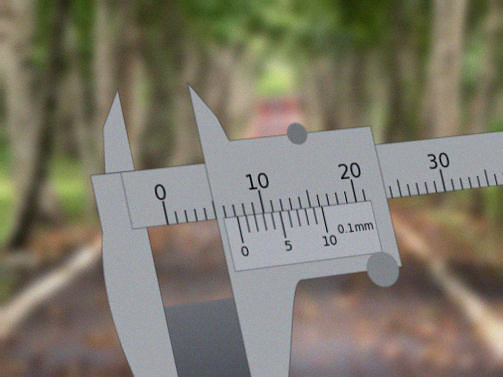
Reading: 7.2 mm
